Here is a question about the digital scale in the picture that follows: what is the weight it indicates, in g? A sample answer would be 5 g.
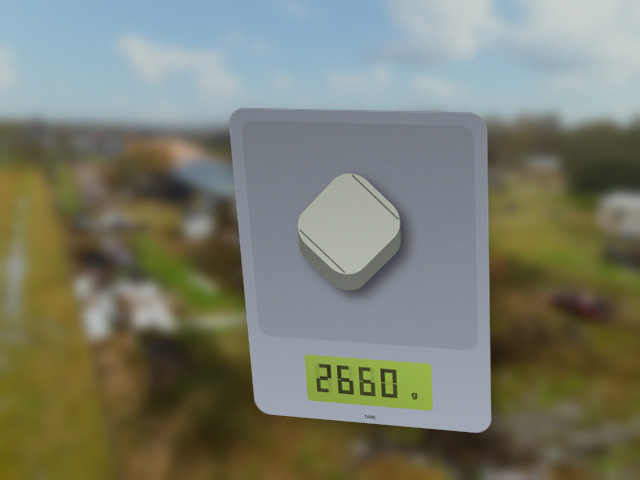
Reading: 2660 g
